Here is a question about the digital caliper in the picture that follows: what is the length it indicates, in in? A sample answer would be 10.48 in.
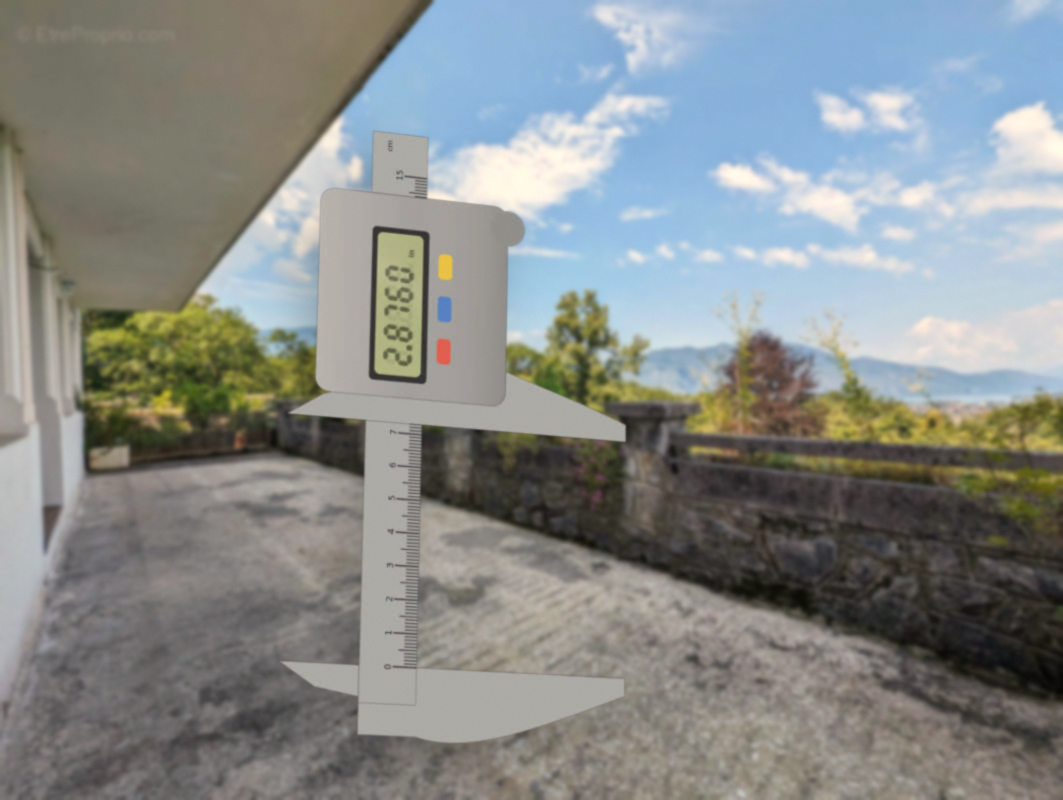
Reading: 2.8760 in
